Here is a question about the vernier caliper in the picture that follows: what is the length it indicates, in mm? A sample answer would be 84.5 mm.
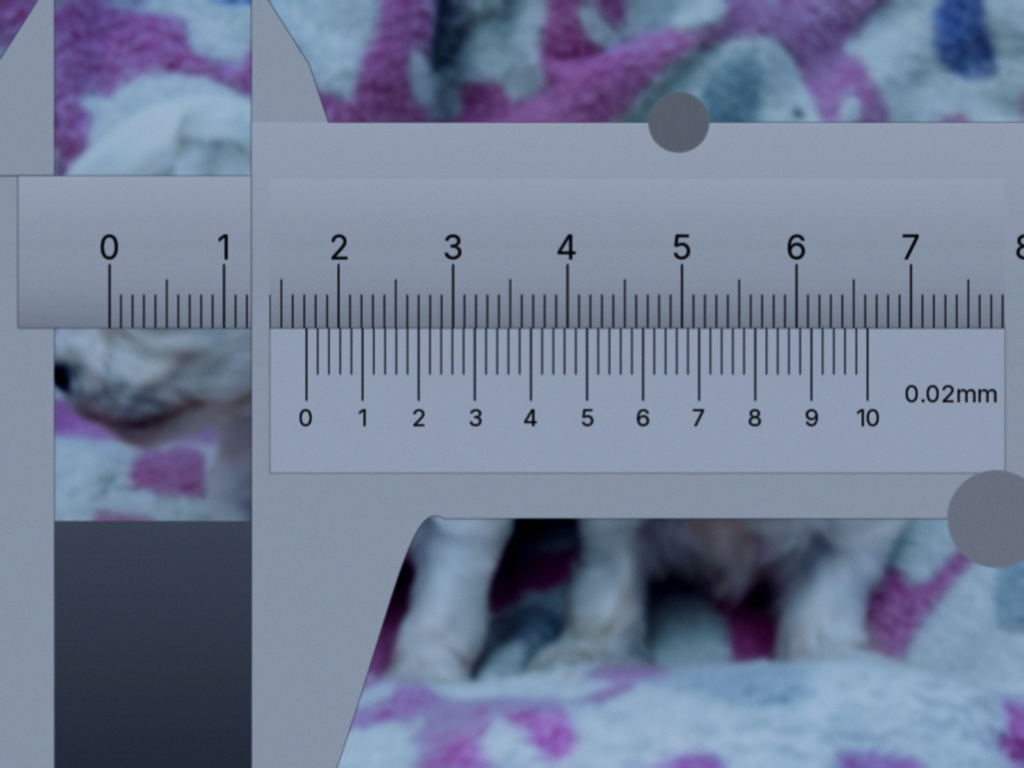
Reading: 17.2 mm
